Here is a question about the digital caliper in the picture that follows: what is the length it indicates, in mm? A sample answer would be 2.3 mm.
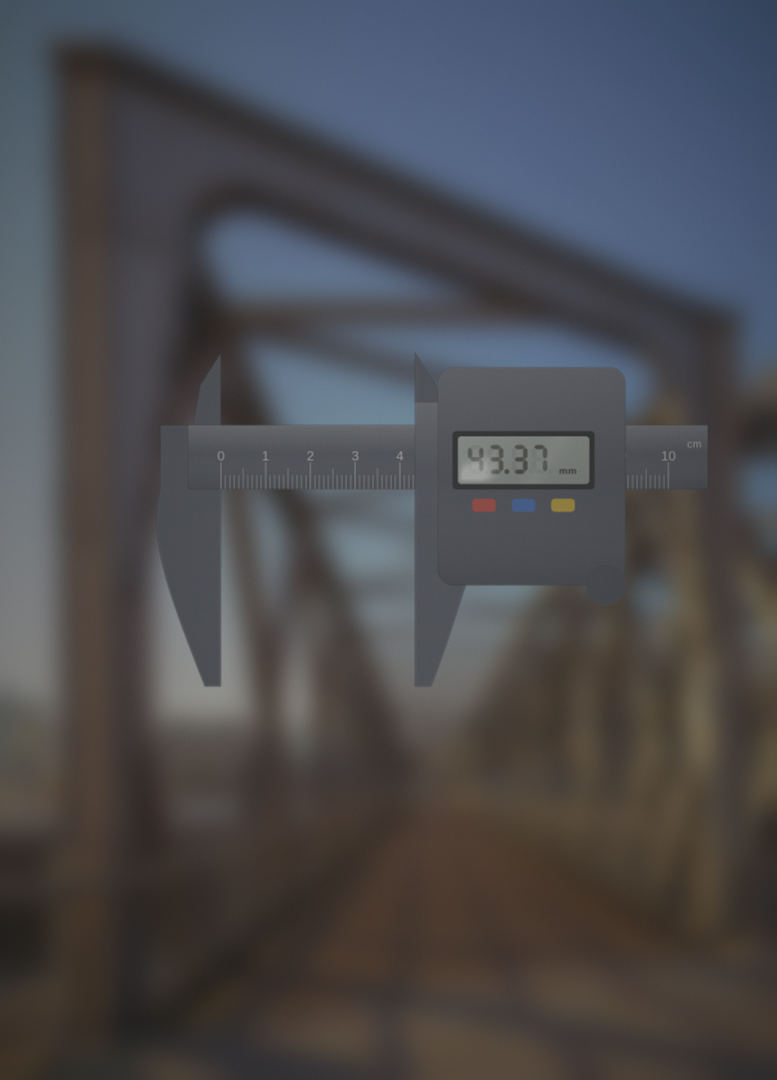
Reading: 43.37 mm
